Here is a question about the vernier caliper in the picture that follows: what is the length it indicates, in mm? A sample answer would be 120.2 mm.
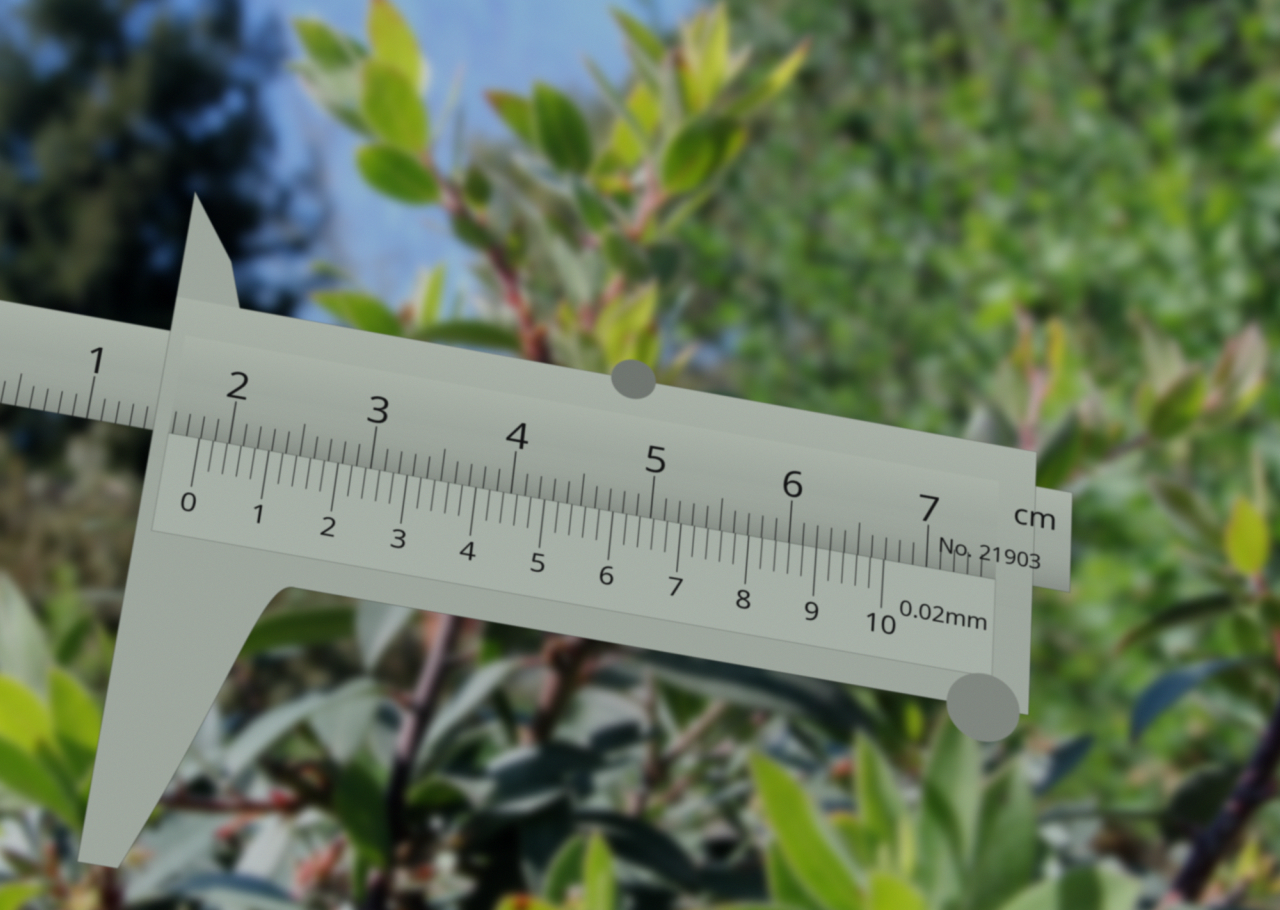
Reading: 17.9 mm
